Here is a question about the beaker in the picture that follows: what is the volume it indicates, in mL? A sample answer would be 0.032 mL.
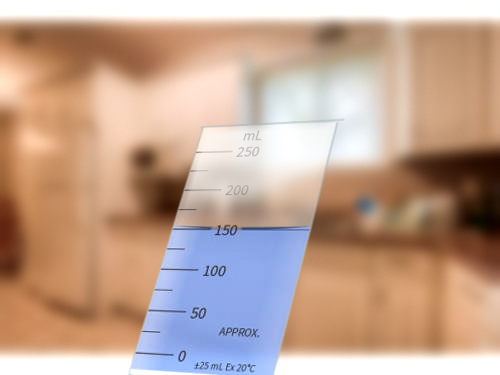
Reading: 150 mL
